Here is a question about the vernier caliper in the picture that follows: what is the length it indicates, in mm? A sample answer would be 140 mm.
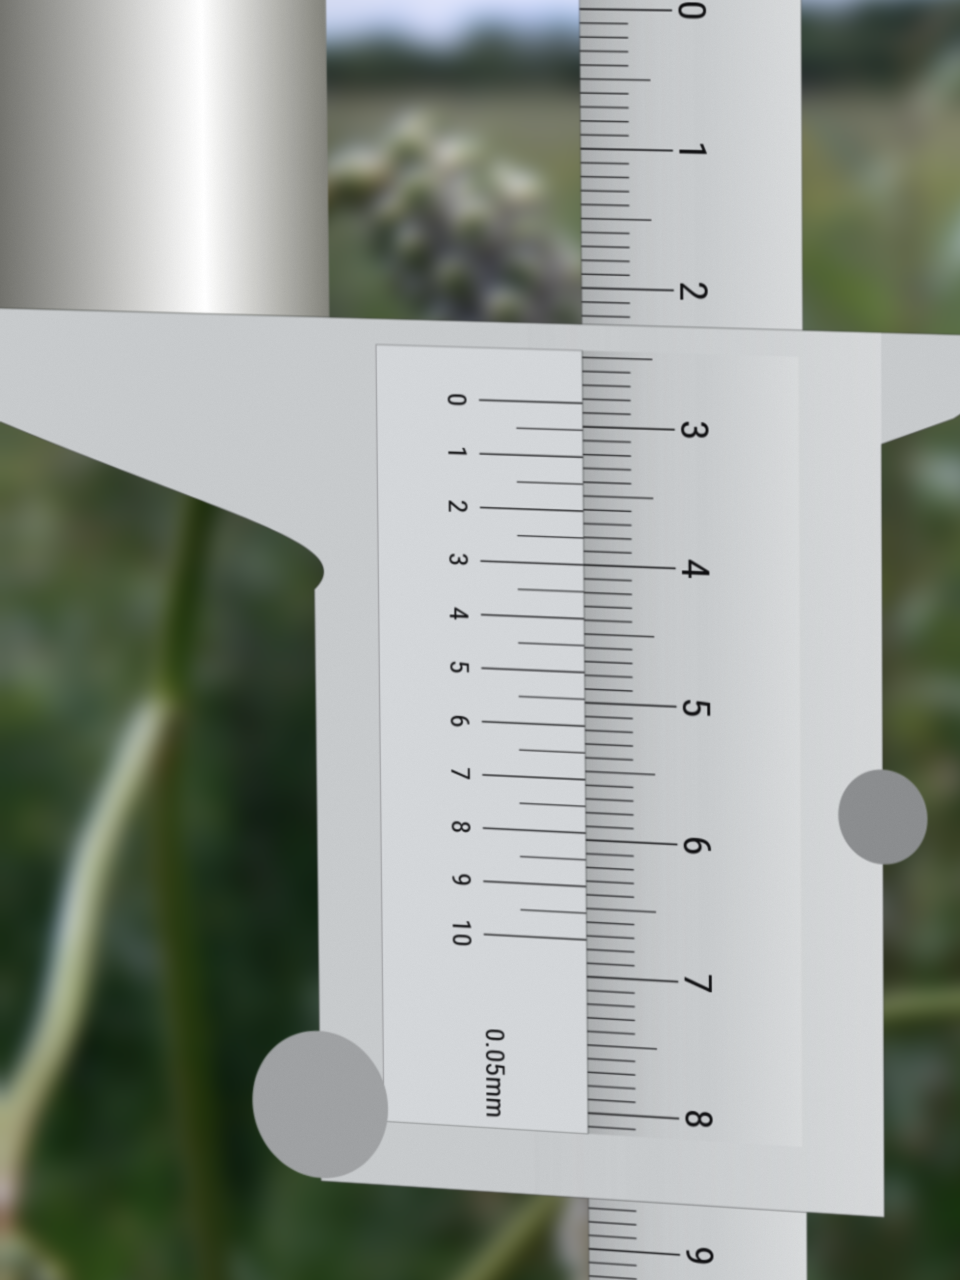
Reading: 28.3 mm
